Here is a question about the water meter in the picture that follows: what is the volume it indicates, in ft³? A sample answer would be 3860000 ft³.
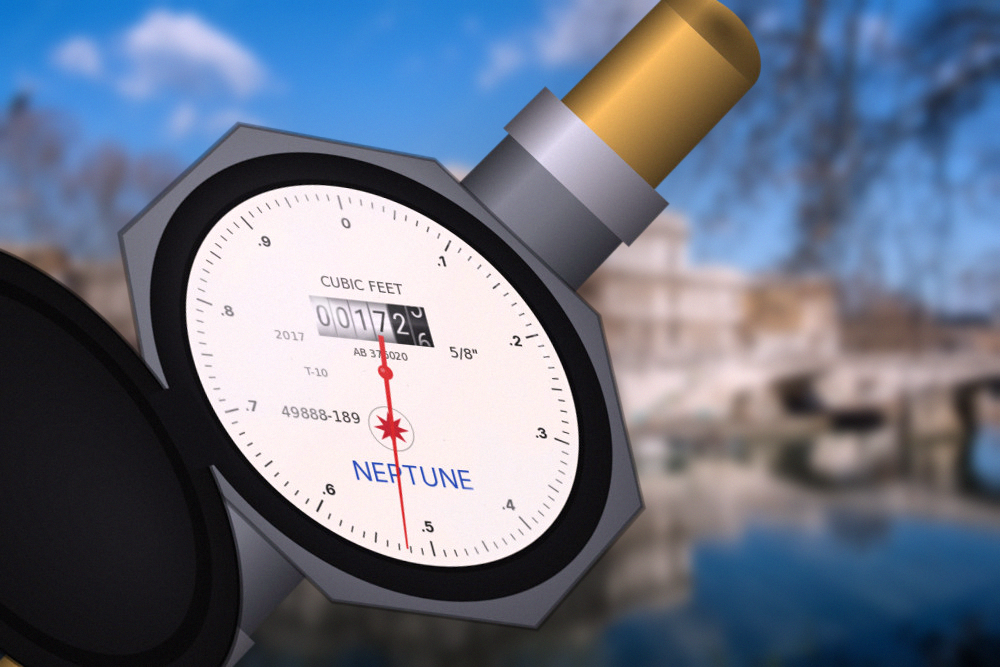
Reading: 1725.52 ft³
